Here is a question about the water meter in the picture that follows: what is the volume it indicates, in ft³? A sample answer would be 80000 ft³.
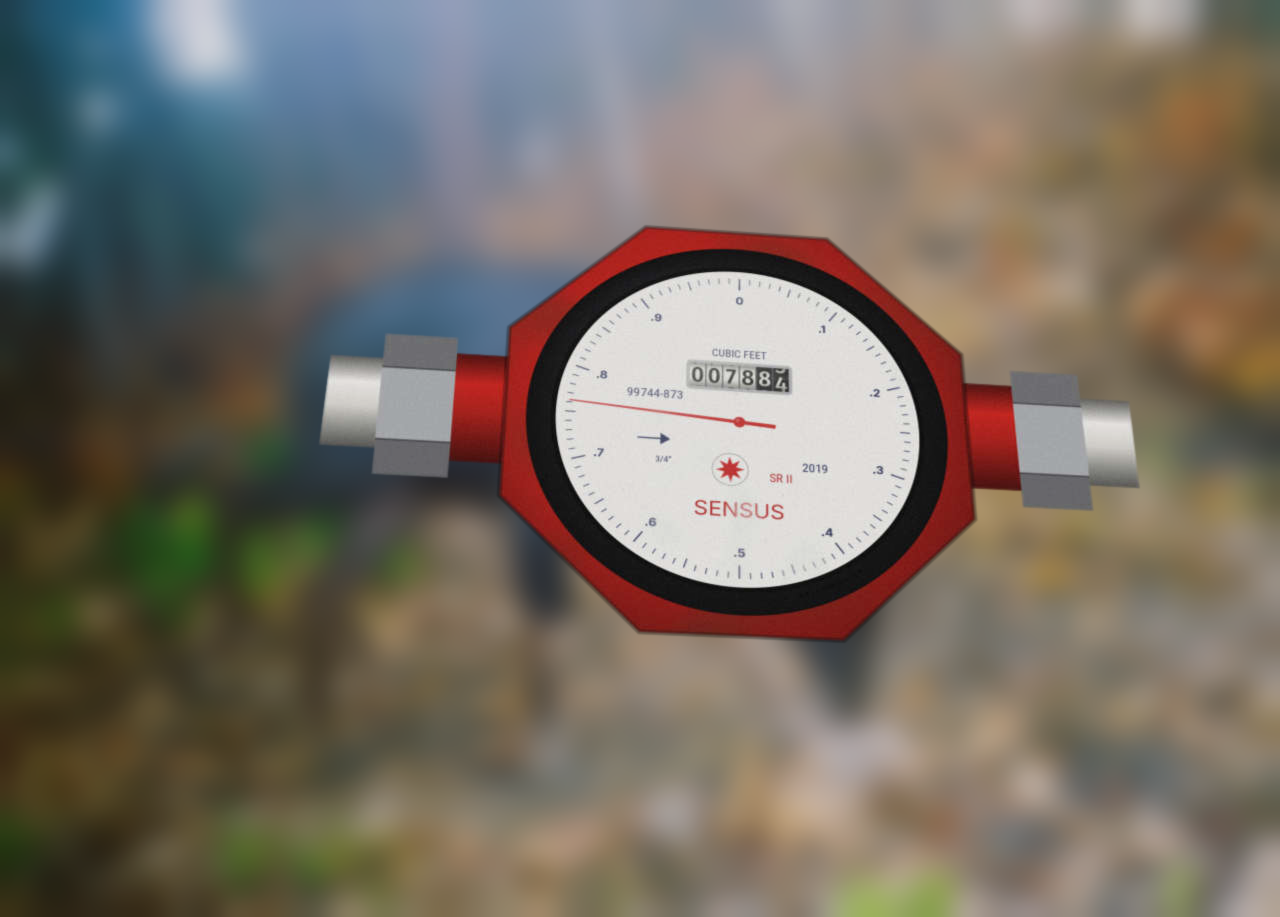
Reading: 7883.76 ft³
